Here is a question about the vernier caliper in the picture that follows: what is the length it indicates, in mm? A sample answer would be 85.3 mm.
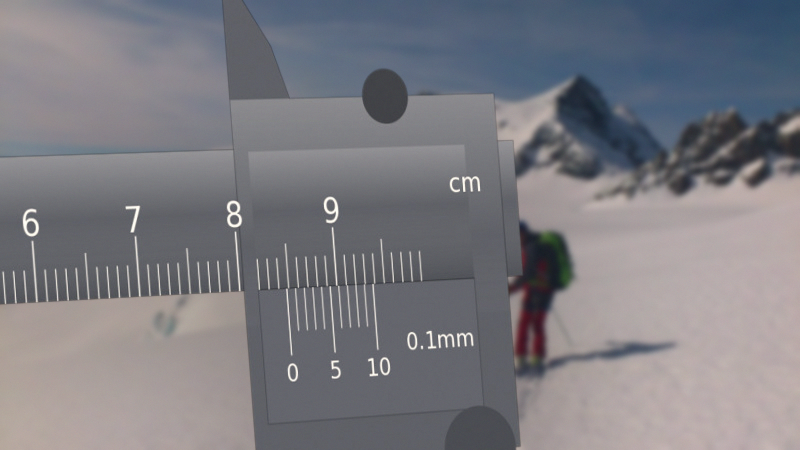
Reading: 84.8 mm
